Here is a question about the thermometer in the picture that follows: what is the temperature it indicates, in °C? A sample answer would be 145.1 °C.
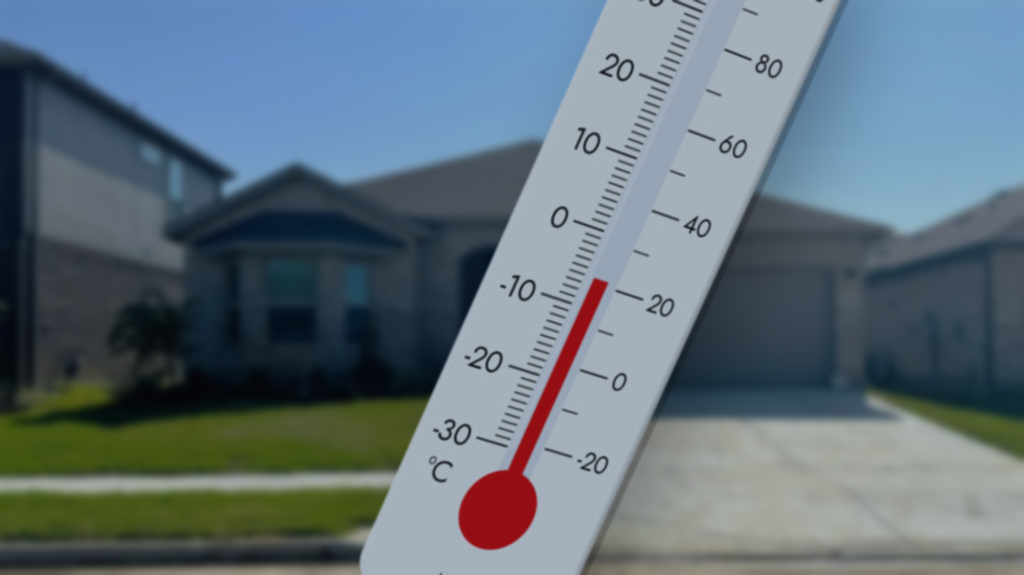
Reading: -6 °C
